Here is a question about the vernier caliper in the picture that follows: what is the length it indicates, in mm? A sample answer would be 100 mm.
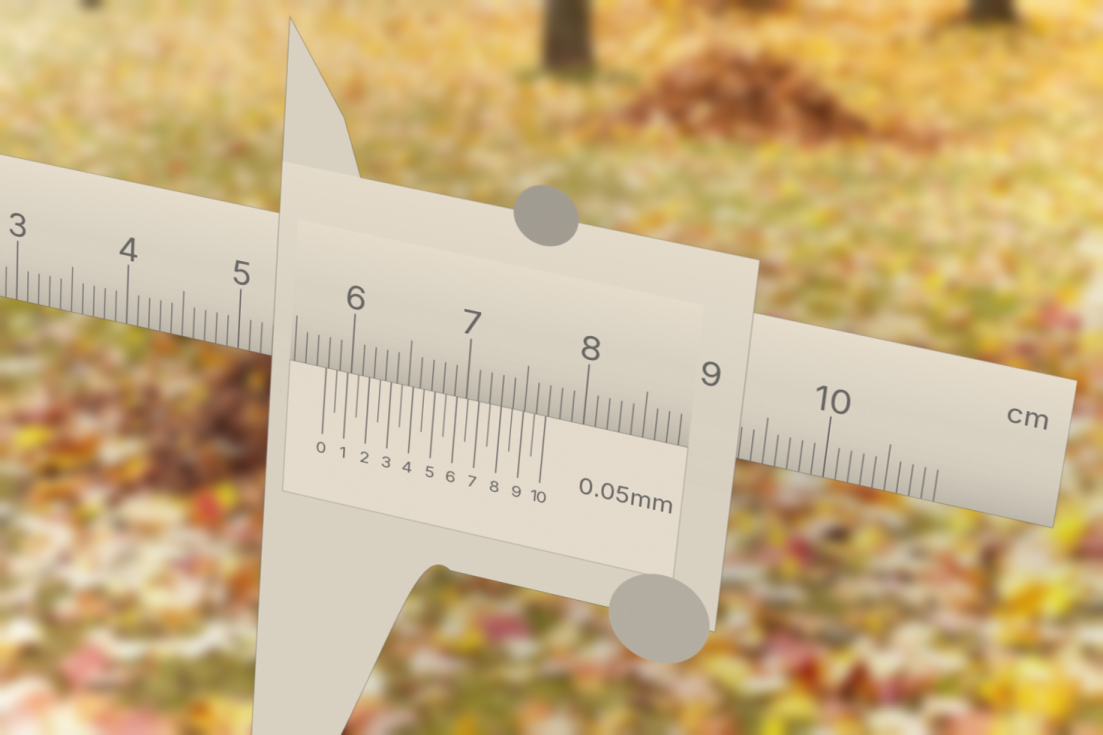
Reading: 57.8 mm
